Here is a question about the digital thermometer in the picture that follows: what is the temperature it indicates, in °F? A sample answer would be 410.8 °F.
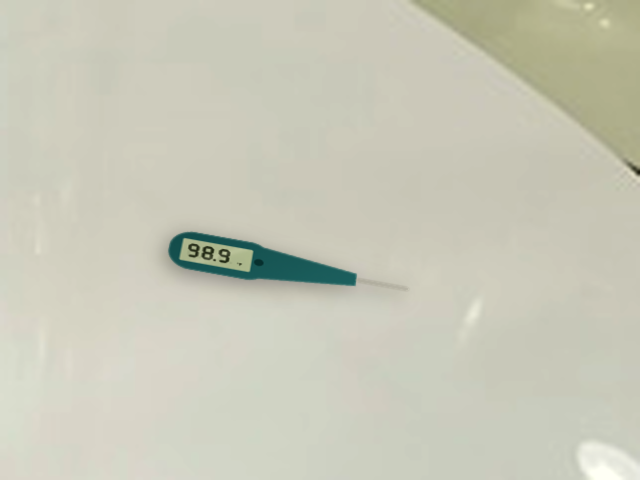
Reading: 98.9 °F
